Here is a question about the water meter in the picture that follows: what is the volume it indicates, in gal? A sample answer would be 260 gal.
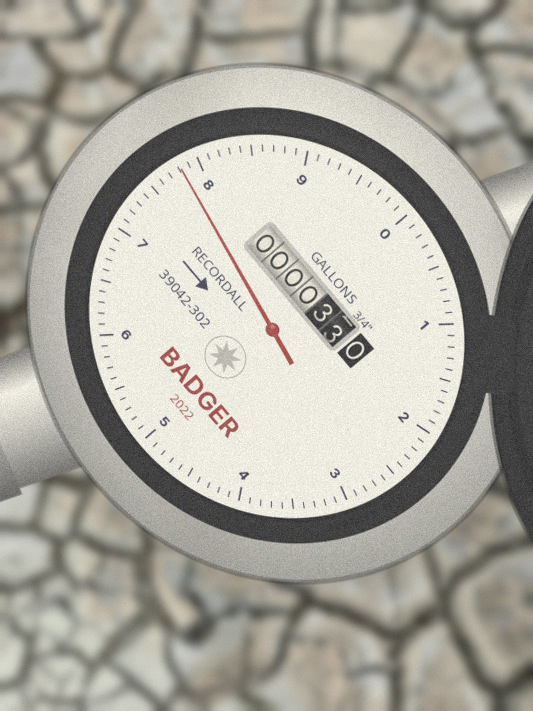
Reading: 327.8 gal
